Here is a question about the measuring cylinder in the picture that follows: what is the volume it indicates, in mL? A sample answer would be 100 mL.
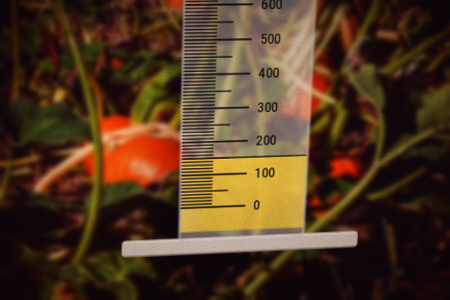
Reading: 150 mL
